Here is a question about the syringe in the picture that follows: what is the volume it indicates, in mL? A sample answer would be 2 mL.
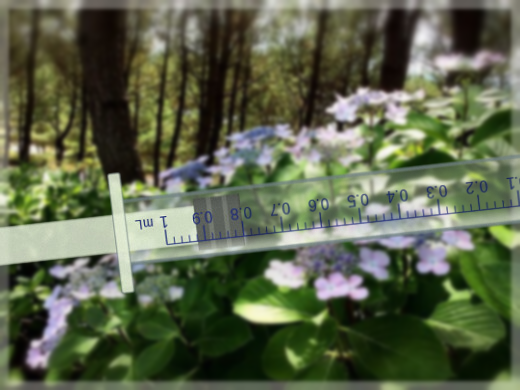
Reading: 0.8 mL
